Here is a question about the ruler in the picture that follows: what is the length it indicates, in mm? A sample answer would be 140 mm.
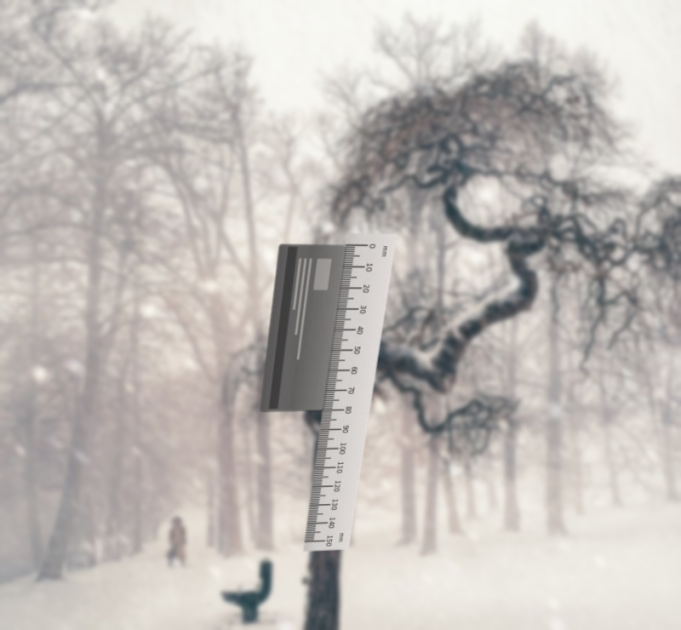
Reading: 80 mm
